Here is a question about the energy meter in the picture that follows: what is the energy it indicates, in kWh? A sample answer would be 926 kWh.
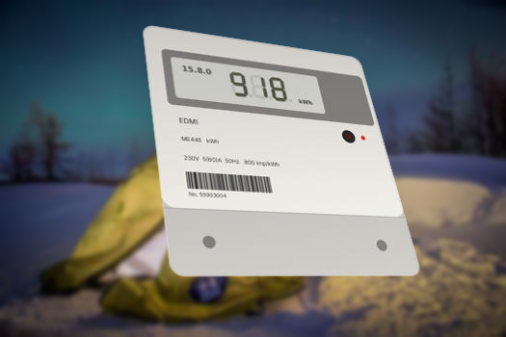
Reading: 918 kWh
